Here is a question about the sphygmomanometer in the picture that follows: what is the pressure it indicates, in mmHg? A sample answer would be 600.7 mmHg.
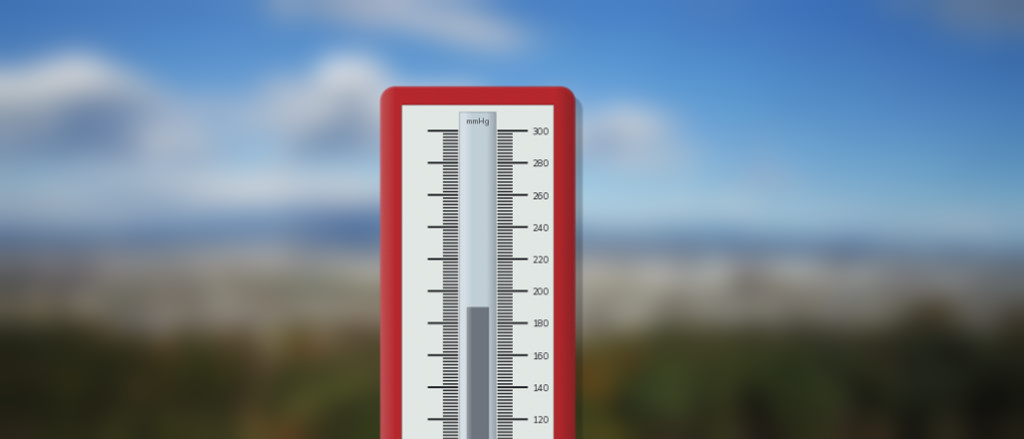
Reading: 190 mmHg
